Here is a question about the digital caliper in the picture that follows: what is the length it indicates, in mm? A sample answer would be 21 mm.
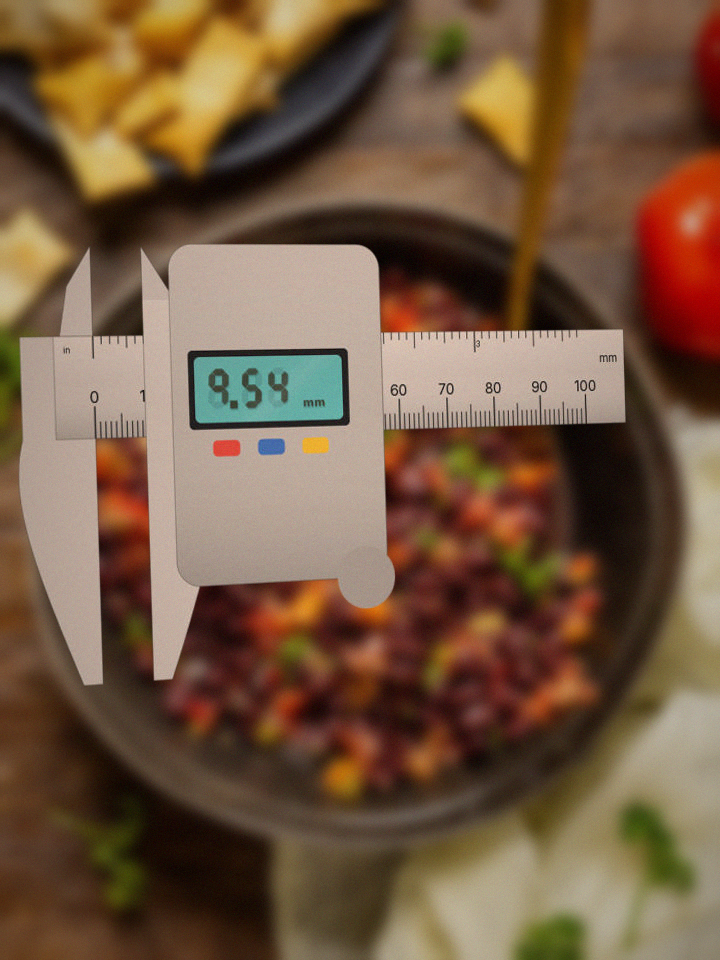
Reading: 9.54 mm
